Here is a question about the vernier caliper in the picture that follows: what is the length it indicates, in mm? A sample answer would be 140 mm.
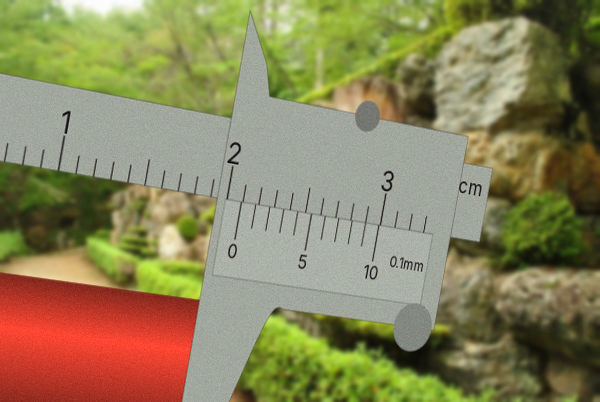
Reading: 20.9 mm
